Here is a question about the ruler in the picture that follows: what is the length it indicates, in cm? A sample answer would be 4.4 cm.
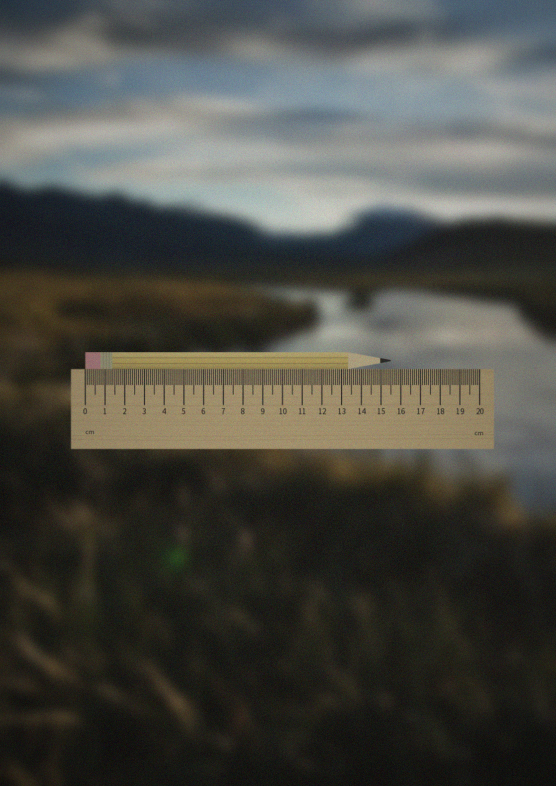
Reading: 15.5 cm
